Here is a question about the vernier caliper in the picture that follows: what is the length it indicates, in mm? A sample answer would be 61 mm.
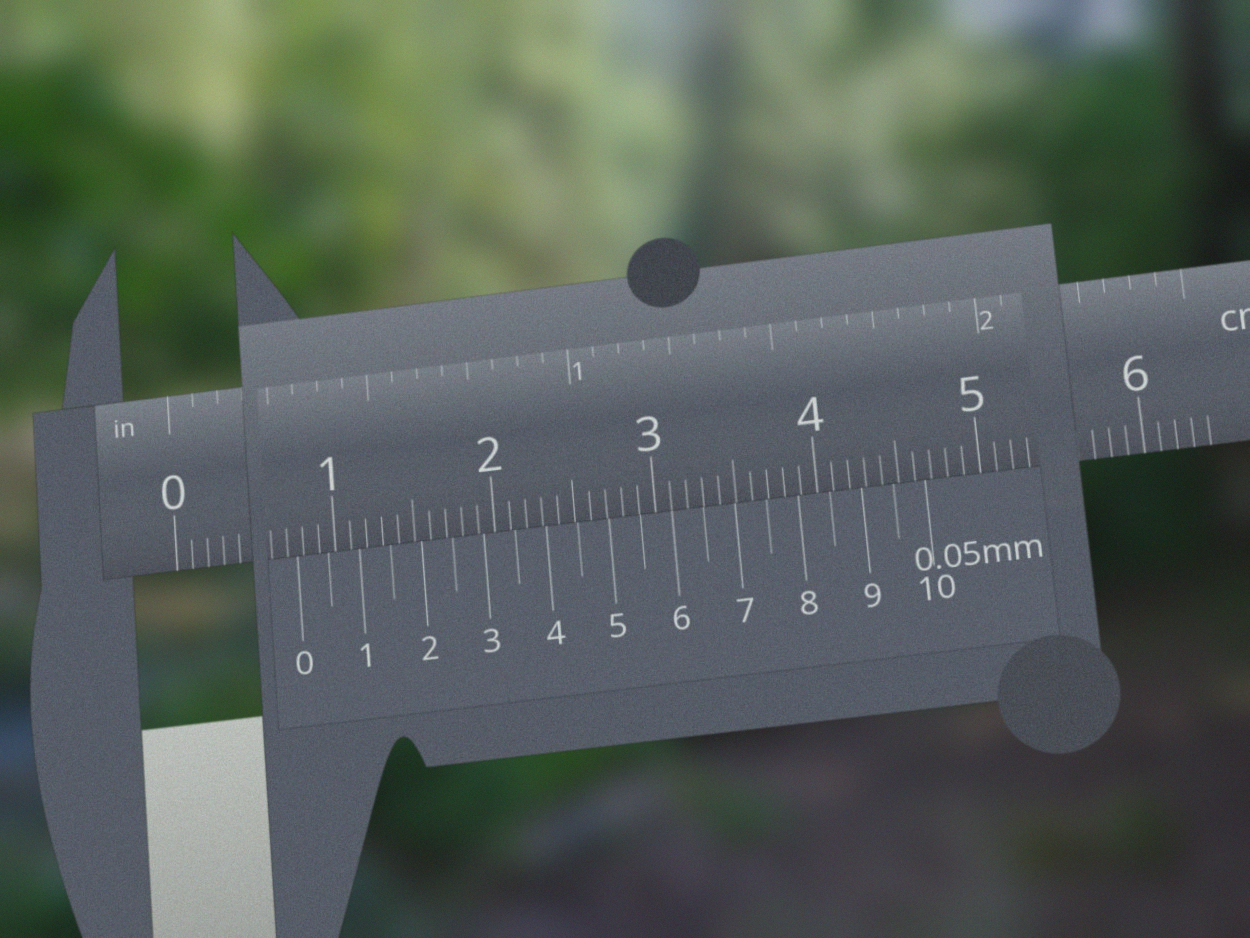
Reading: 7.6 mm
